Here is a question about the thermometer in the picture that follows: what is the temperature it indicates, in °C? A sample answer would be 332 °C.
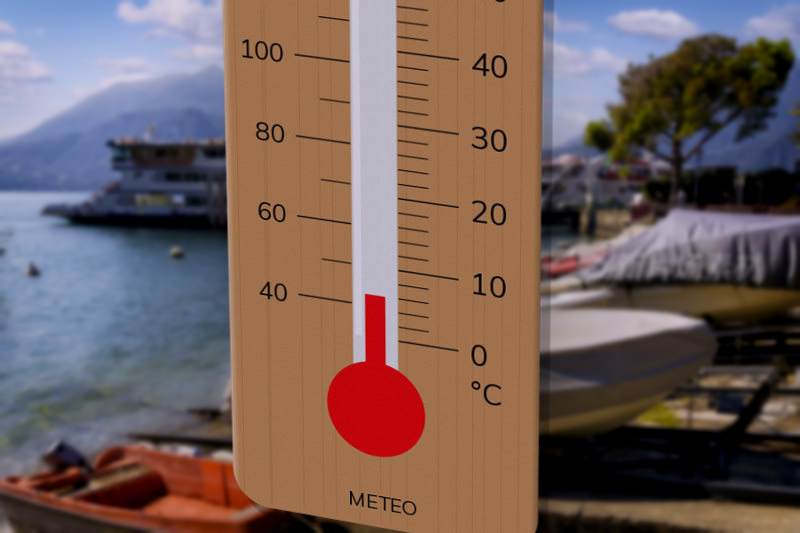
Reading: 6 °C
